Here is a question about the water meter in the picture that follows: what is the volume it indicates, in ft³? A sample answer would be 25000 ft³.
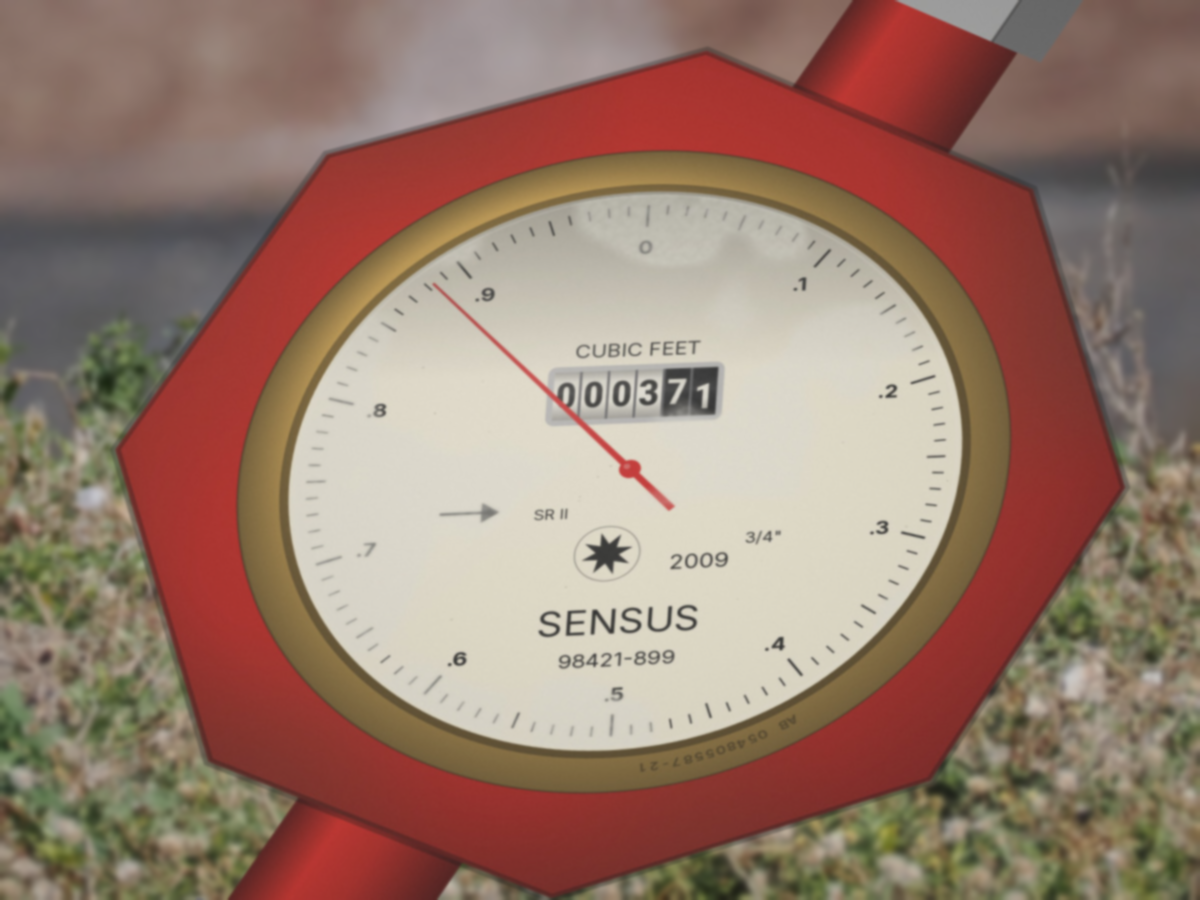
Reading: 370.88 ft³
